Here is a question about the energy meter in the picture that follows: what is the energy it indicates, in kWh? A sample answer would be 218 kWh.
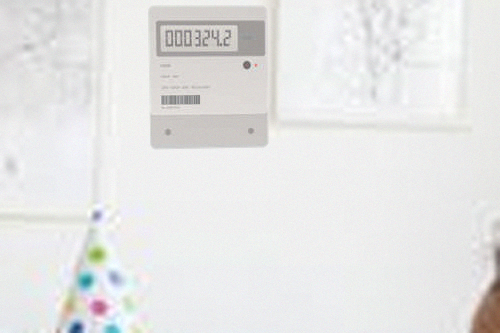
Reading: 324.2 kWh
